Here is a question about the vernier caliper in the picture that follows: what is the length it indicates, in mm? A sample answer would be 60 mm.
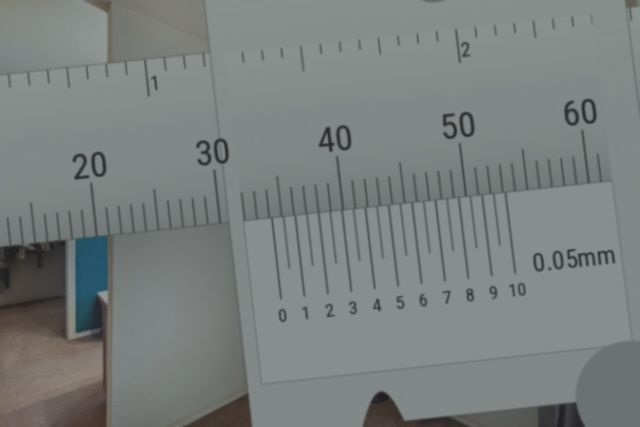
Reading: 34.2 mm
